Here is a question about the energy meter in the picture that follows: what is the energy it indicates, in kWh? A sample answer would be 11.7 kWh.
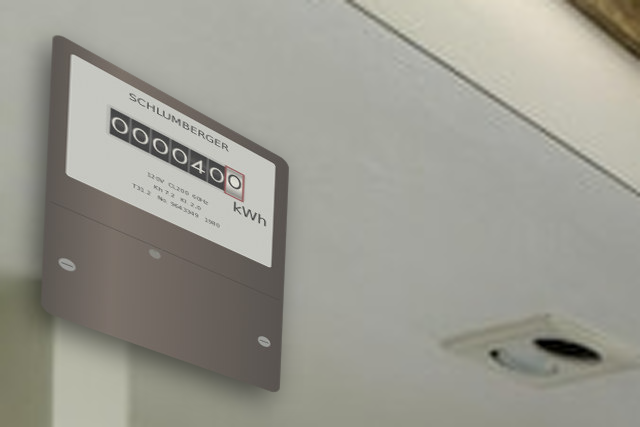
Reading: 40.0 kWh
